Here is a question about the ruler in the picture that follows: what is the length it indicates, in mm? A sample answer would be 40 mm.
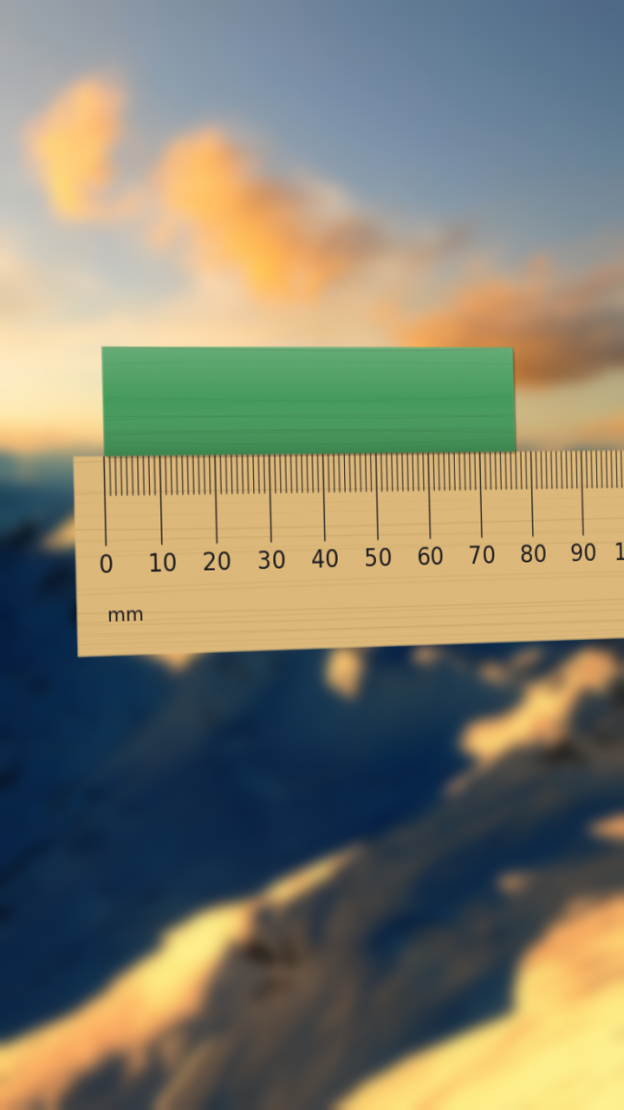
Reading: 77 mm
